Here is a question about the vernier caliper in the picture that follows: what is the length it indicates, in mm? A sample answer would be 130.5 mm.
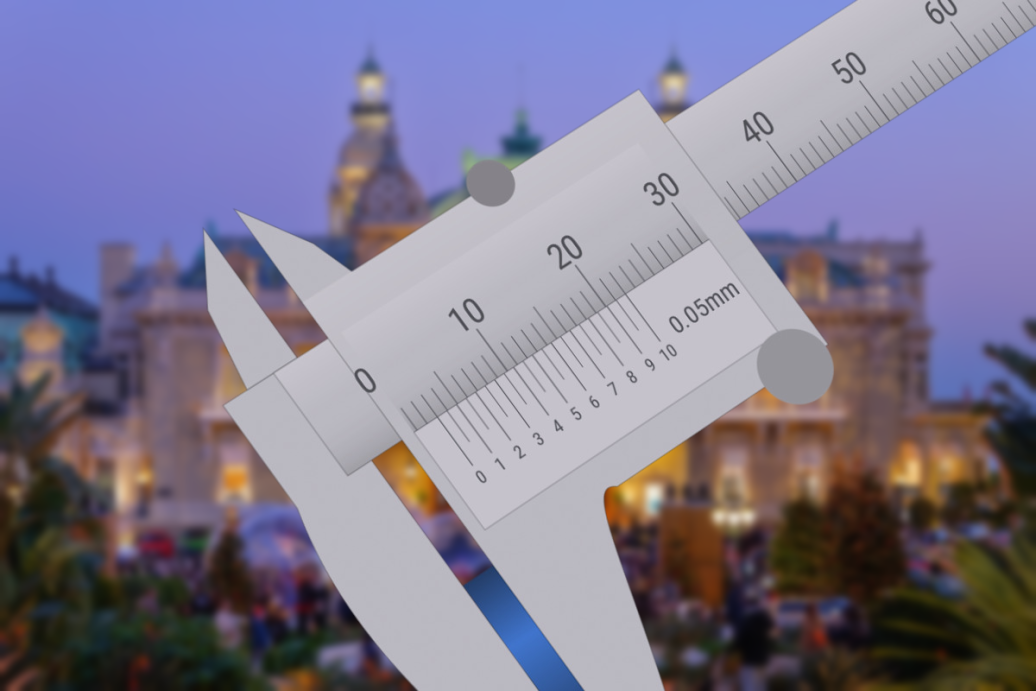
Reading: 3.0 mm
